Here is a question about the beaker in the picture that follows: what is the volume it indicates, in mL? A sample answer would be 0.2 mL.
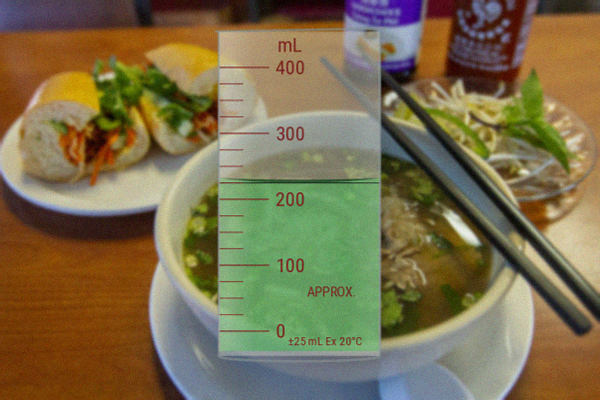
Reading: 225 mL
